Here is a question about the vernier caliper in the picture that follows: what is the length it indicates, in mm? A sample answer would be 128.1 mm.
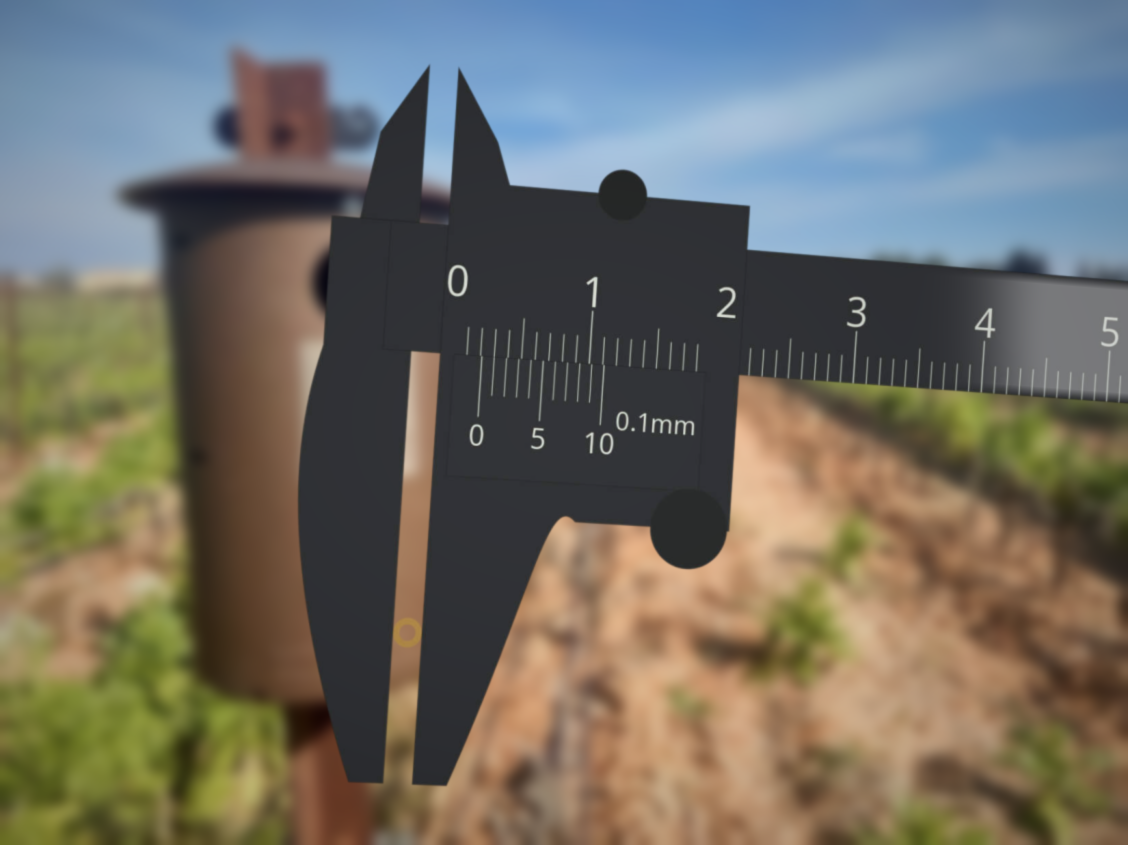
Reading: 2.1 mm
